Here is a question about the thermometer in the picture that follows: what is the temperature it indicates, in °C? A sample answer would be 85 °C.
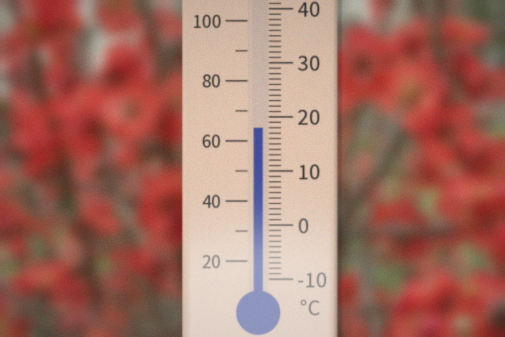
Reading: 18 °C
